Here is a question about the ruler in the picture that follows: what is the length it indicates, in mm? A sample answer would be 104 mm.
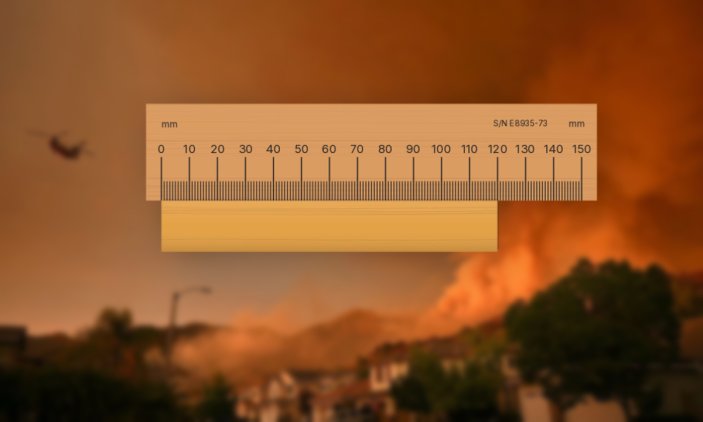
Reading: 120 mm
